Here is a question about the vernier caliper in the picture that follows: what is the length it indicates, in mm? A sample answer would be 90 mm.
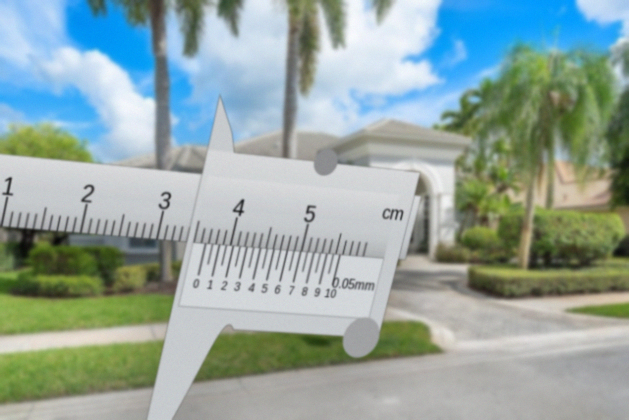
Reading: 36.6 mm
